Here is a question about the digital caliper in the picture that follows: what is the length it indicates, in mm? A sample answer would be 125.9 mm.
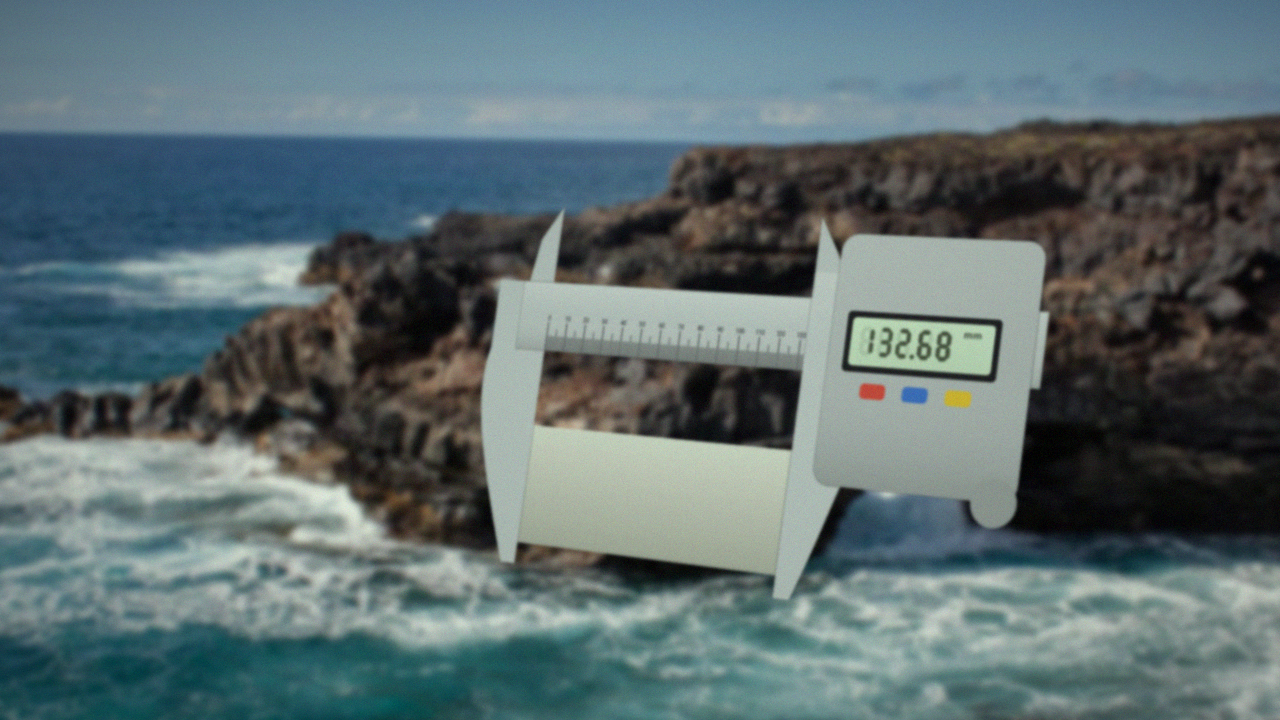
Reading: 132.68 mm
